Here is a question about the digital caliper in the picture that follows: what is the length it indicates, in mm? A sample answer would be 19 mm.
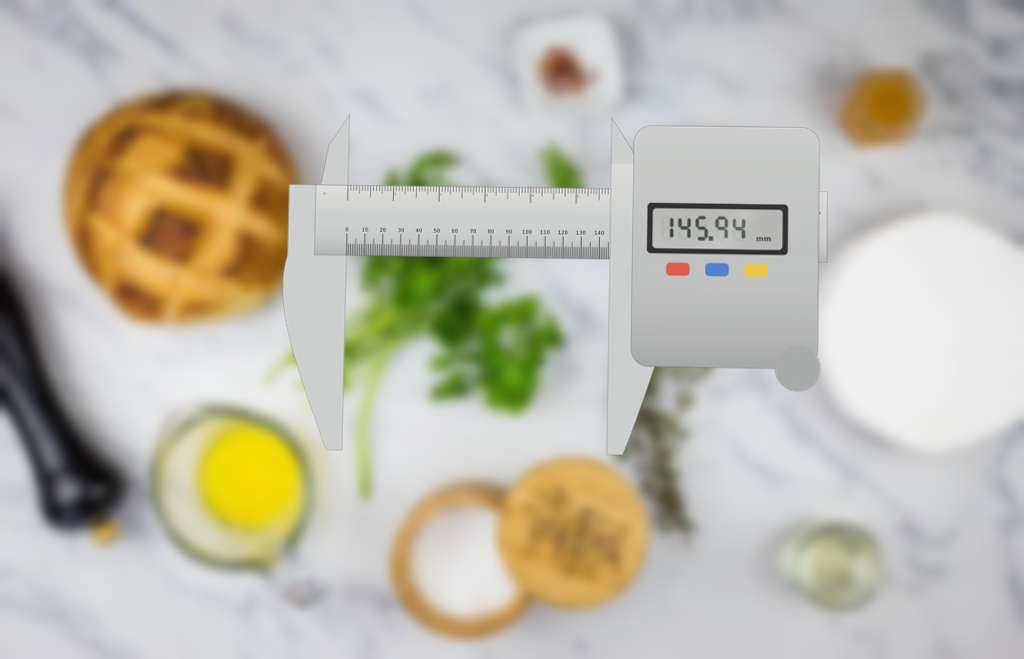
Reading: 145.94 mm
